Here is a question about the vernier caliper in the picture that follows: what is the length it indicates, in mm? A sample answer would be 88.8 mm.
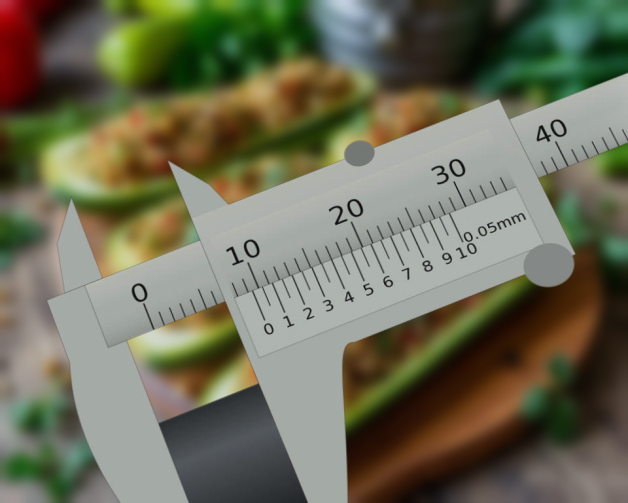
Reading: 9.4 mm
